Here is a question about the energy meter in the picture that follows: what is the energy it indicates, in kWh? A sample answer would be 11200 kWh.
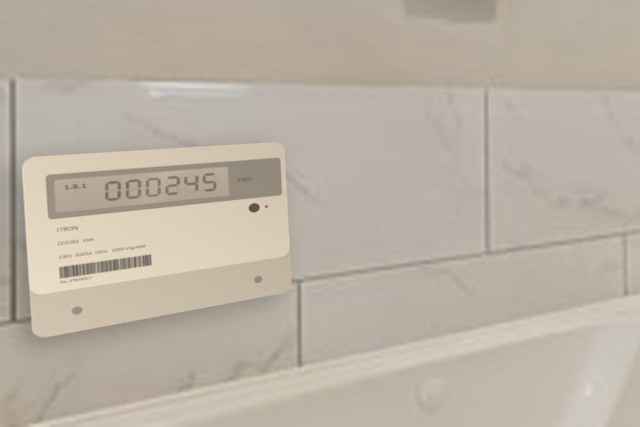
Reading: 245 kWh
